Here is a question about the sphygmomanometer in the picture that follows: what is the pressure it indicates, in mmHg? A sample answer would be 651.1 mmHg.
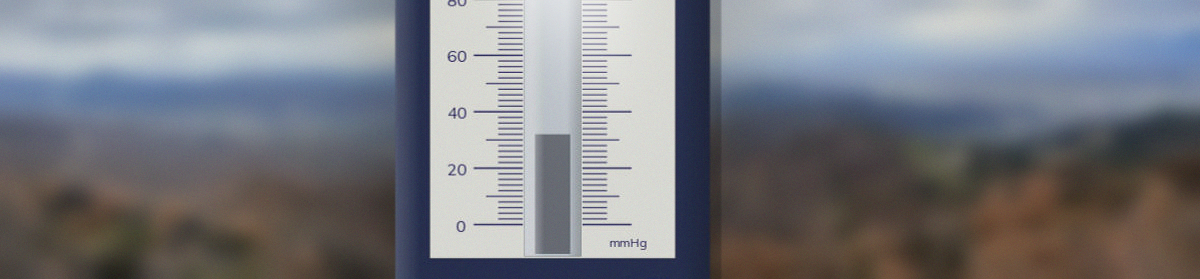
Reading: 32 mmHg
